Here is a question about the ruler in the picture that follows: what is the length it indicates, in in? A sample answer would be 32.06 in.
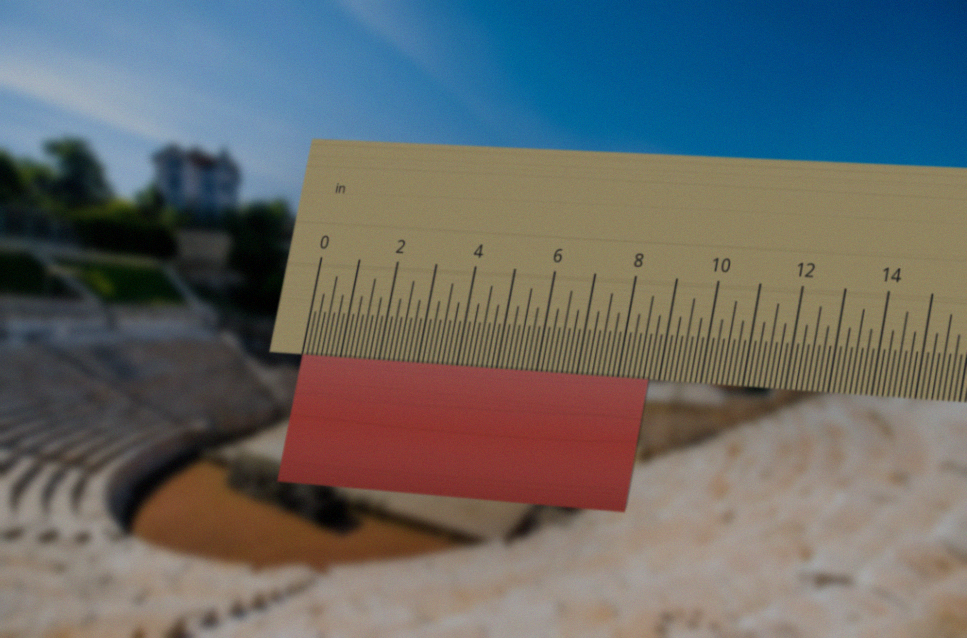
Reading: 8.75 in
